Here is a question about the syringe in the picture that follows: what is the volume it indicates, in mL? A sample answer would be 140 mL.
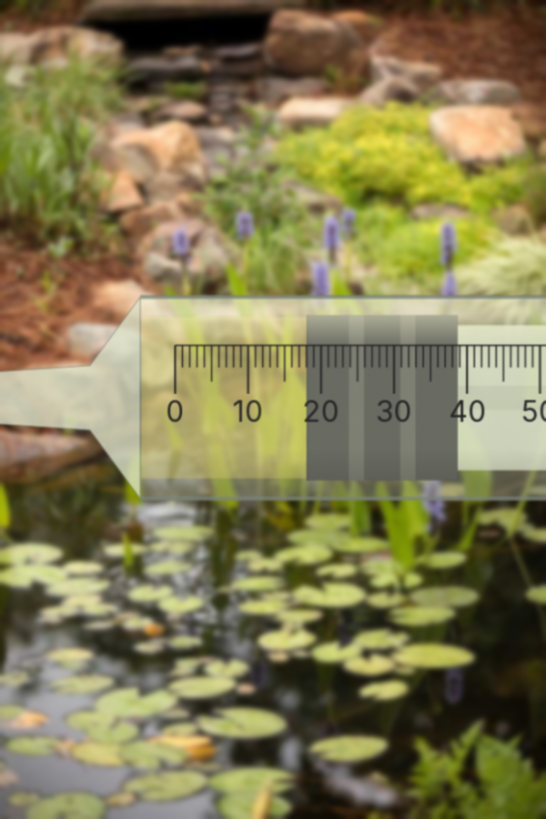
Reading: 18 mL
